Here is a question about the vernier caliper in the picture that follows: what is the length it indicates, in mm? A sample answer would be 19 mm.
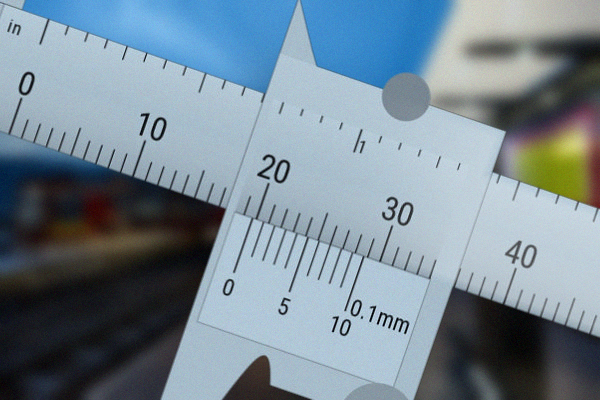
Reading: 19.7 mm
